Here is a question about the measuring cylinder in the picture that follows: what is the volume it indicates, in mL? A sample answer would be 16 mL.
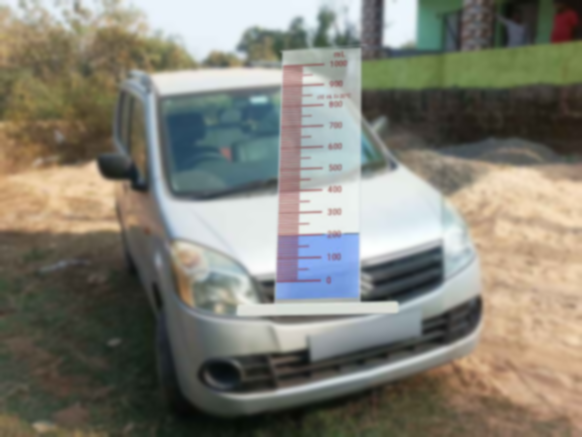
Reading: 200 mL
